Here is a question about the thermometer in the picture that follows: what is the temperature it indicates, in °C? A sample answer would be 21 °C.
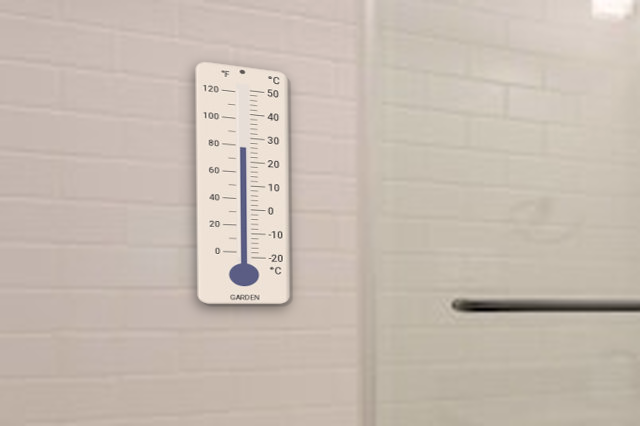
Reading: 26 °C
